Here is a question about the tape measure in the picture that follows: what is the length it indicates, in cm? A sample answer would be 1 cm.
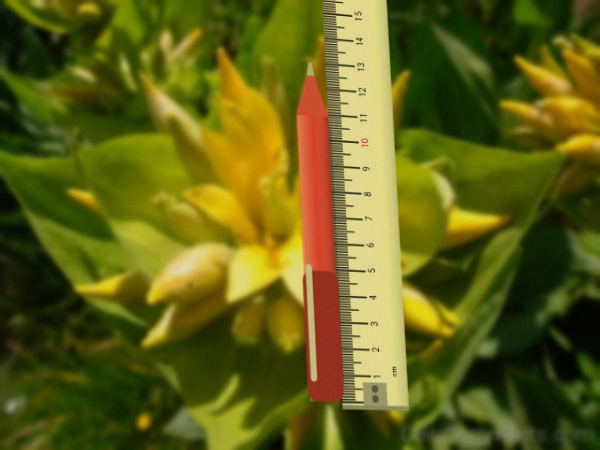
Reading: 13 cm
